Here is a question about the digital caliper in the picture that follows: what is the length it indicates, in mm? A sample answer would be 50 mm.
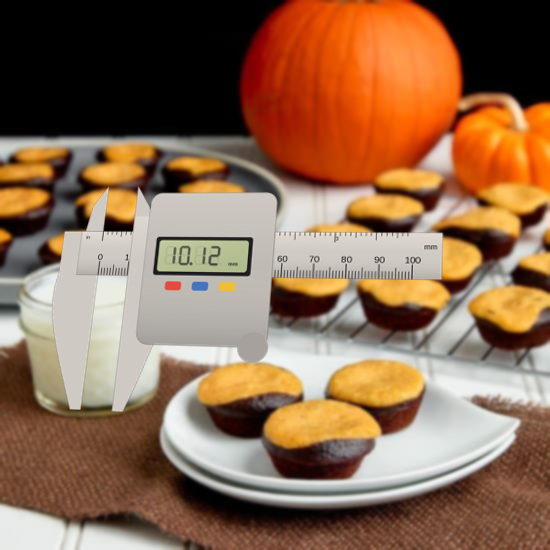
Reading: 10.12 mm
